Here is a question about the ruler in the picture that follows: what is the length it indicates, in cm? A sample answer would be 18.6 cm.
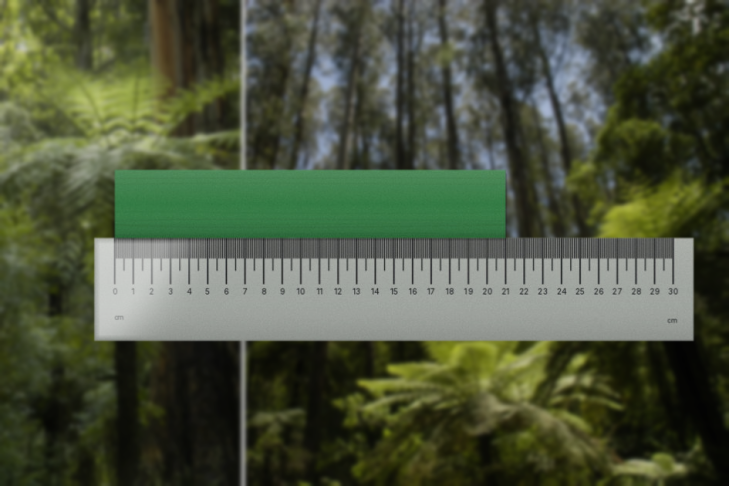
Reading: 21 cm
